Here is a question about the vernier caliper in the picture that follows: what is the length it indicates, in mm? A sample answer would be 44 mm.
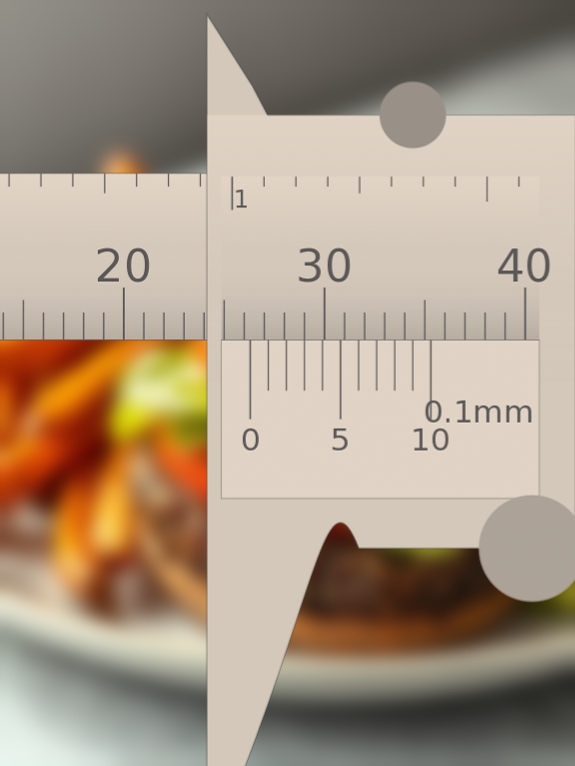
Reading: 26.3 mm
